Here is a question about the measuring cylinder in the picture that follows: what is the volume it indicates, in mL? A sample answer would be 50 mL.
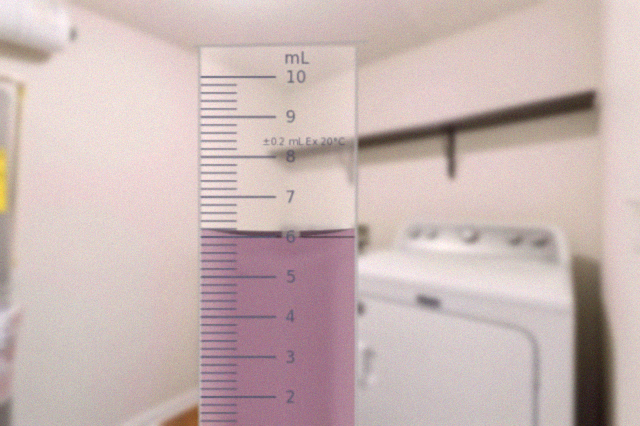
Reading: 6 mL
